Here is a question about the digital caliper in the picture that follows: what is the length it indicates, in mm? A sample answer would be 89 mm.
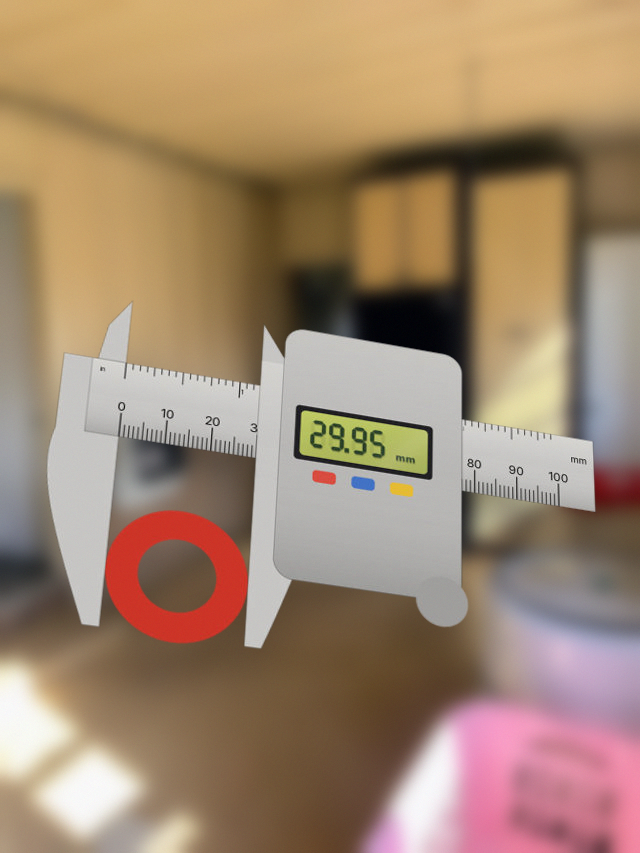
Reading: 29.95 mm
